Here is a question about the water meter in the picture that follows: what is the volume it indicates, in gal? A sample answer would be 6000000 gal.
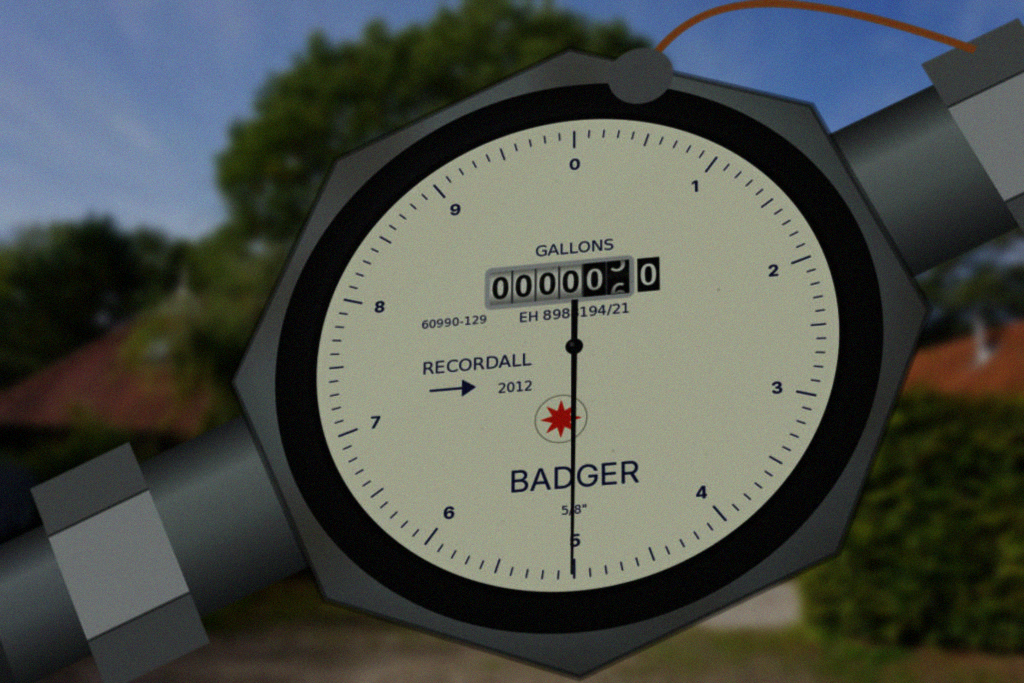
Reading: 55.0 gal
